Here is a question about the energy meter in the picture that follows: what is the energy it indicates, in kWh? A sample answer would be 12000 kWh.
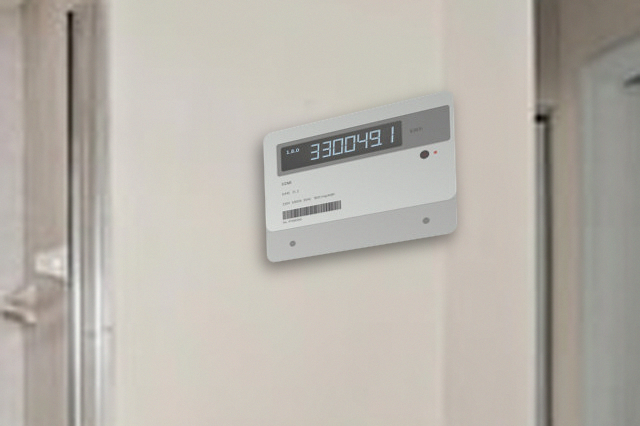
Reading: 330049.1 kWh
